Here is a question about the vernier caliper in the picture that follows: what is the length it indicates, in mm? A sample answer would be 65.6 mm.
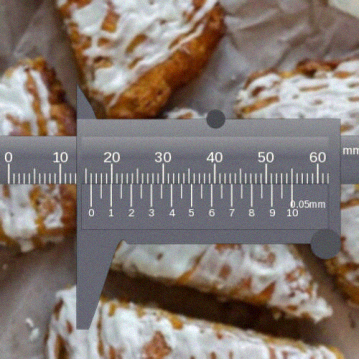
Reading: 16.0 mm
